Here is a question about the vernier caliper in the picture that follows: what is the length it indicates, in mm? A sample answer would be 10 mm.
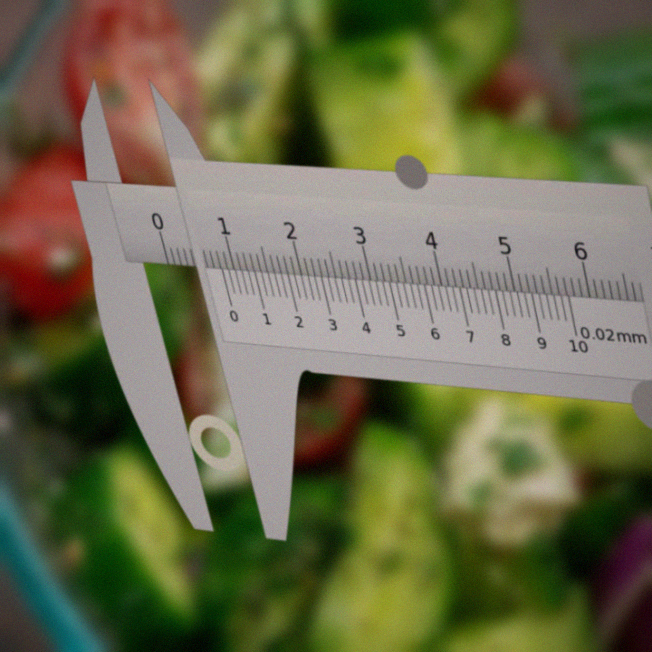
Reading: 8.2 mm
